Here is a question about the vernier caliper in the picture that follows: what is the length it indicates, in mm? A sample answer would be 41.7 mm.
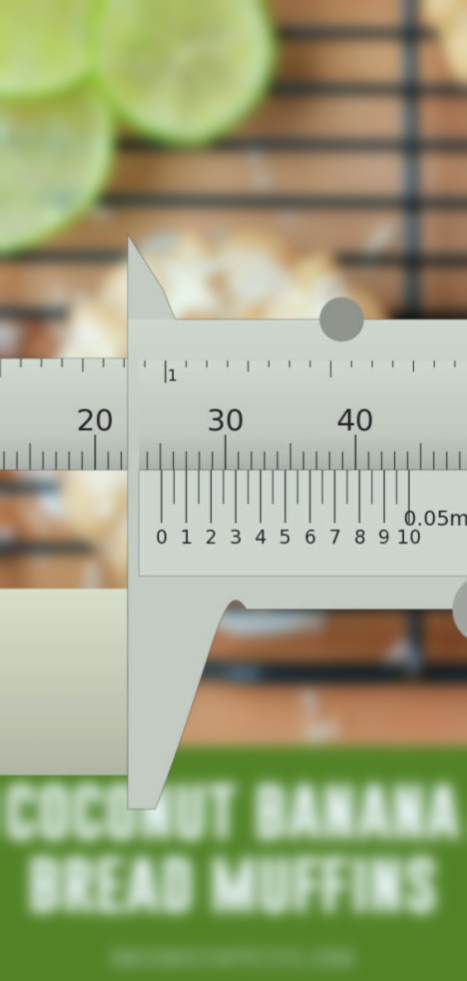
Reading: 25.1 mm
